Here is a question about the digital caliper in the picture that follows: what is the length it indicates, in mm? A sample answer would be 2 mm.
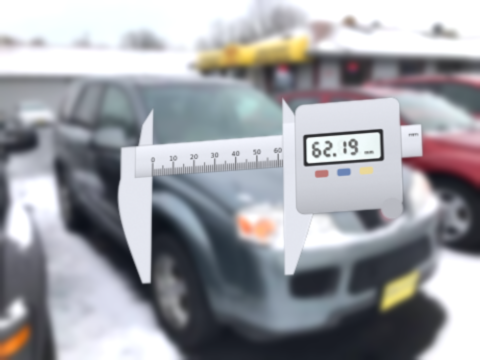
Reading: 62.19 mm
